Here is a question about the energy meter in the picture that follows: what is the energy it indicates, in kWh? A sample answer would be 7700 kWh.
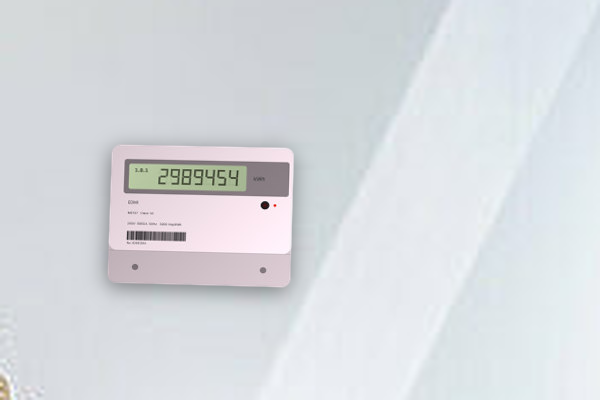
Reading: 2989454 kWh
